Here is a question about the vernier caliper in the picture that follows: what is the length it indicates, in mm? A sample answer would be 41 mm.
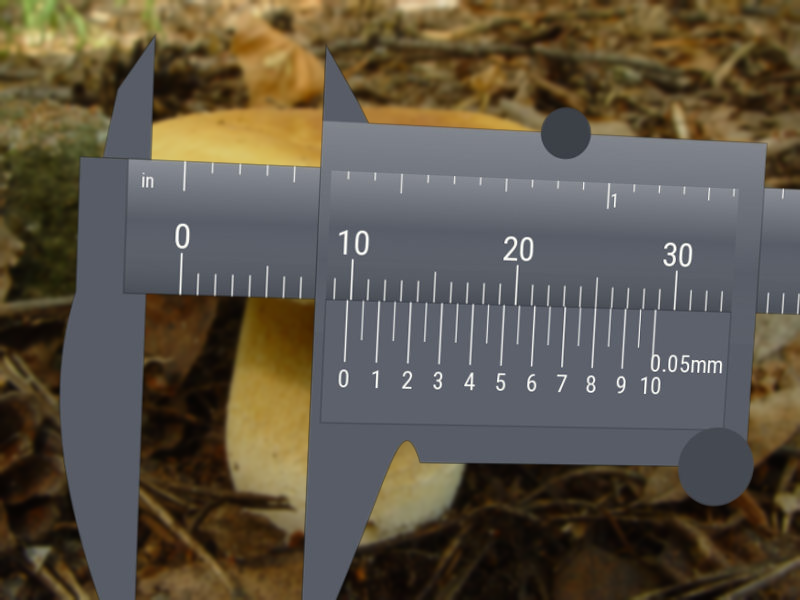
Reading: 9.8 mm
